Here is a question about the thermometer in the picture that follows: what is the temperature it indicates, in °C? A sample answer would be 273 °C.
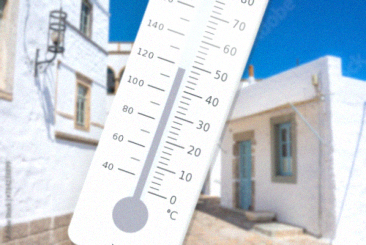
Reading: 48 °C
